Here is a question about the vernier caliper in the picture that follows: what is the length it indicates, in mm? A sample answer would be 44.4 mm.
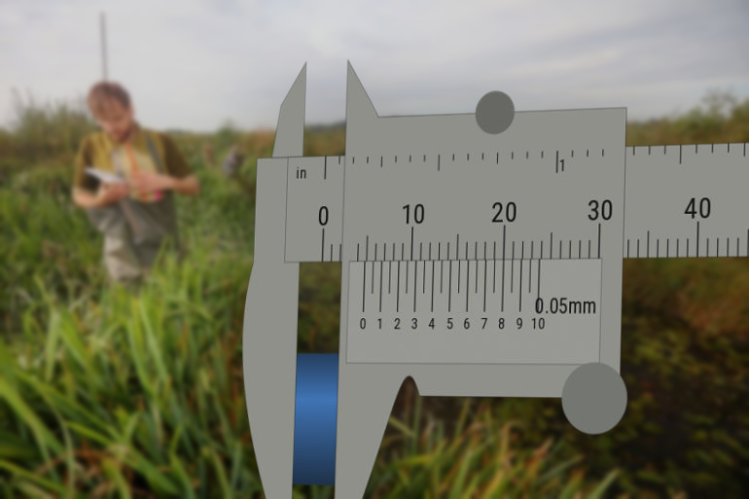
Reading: 4.8 mm
